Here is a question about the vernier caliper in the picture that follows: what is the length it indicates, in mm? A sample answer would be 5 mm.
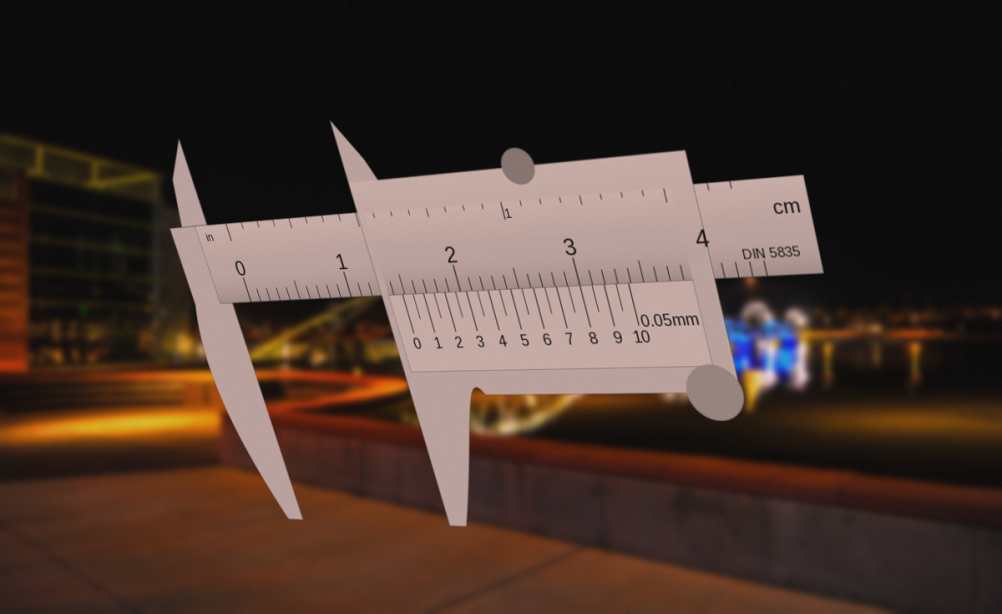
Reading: 14.8 mm
